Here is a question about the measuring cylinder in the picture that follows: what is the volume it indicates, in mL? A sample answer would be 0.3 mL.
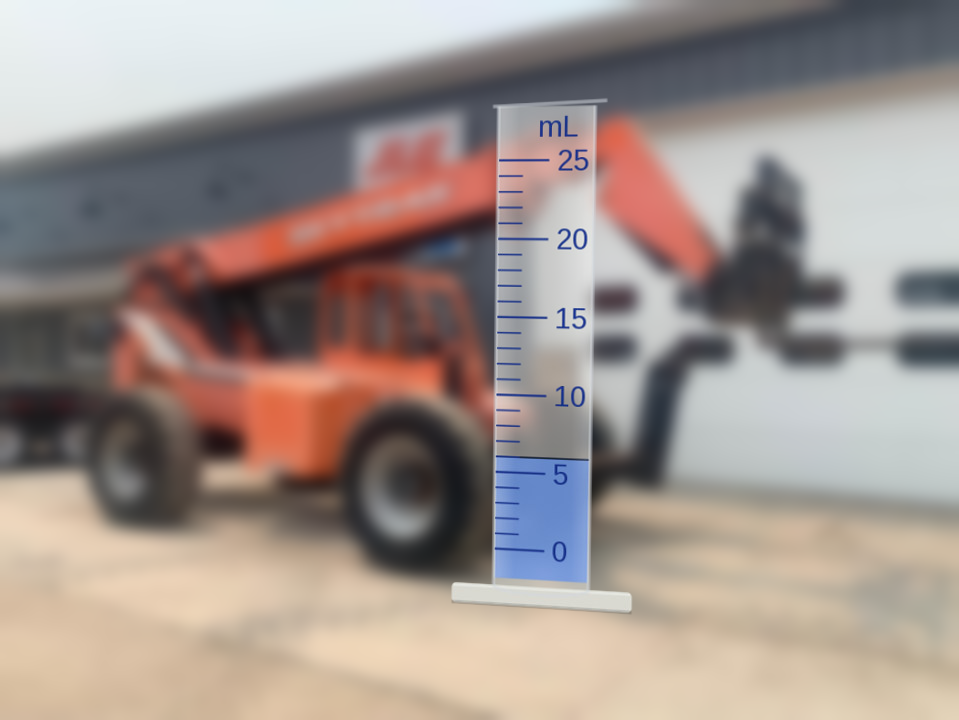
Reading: 6 mL
